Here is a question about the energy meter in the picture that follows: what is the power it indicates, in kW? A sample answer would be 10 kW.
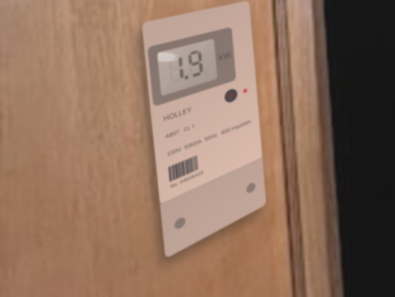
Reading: 1.9 kW
